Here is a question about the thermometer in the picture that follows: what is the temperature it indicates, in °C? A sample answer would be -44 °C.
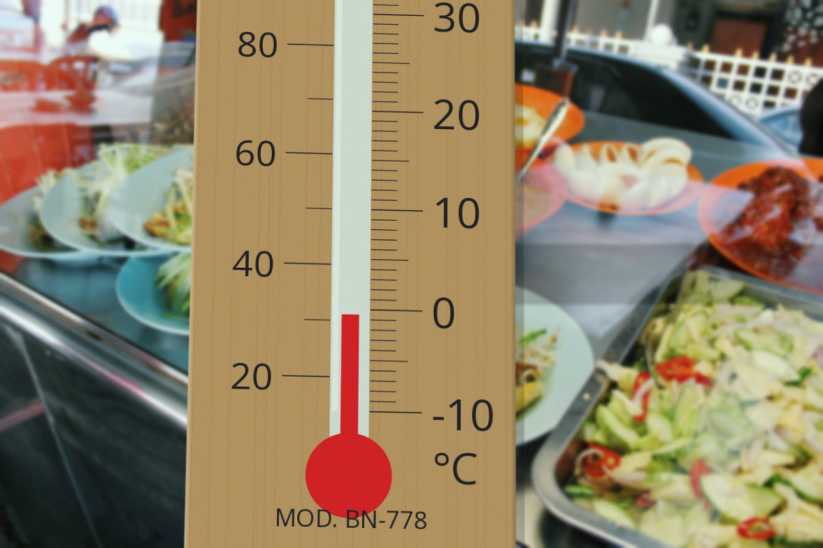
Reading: -0.5 °C
